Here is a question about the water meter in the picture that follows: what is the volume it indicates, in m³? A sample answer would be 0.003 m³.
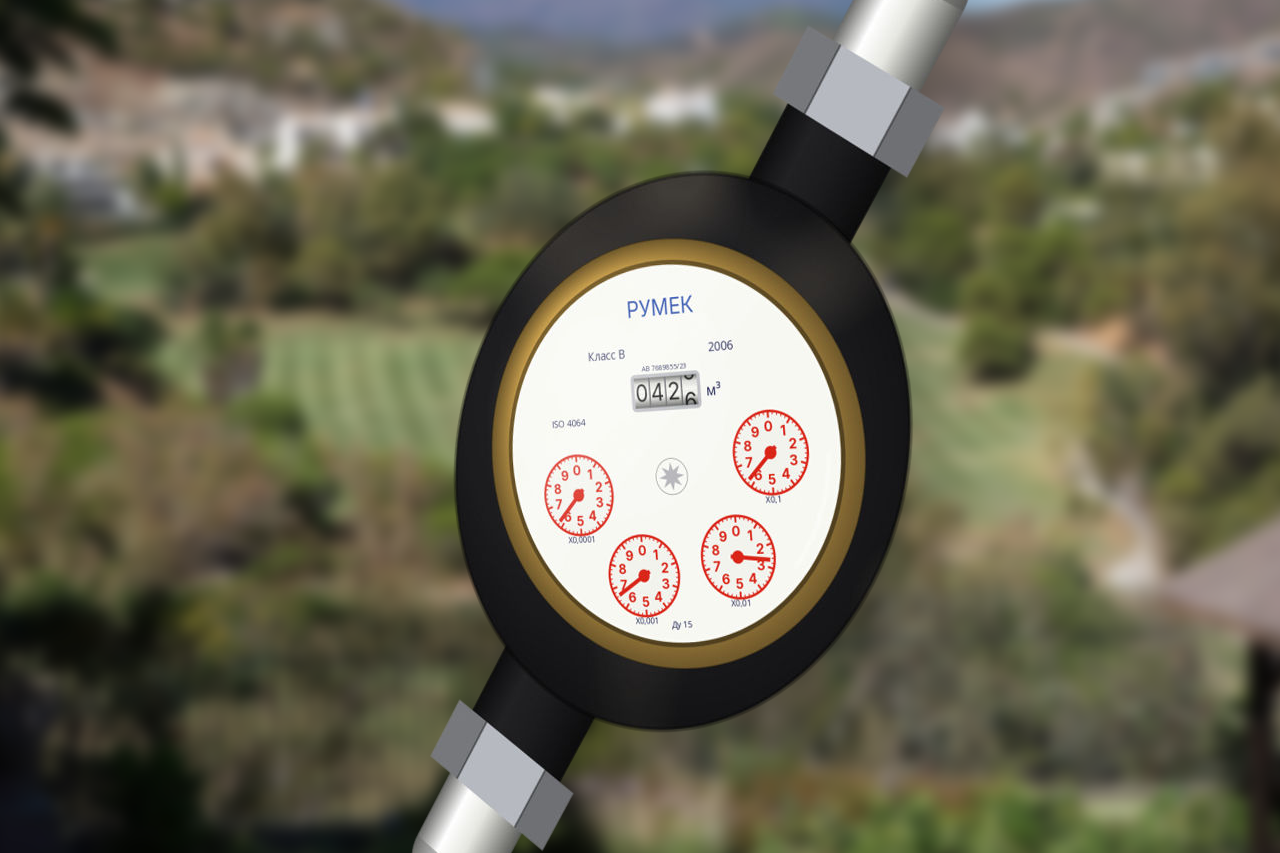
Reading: 425.6266 m³
